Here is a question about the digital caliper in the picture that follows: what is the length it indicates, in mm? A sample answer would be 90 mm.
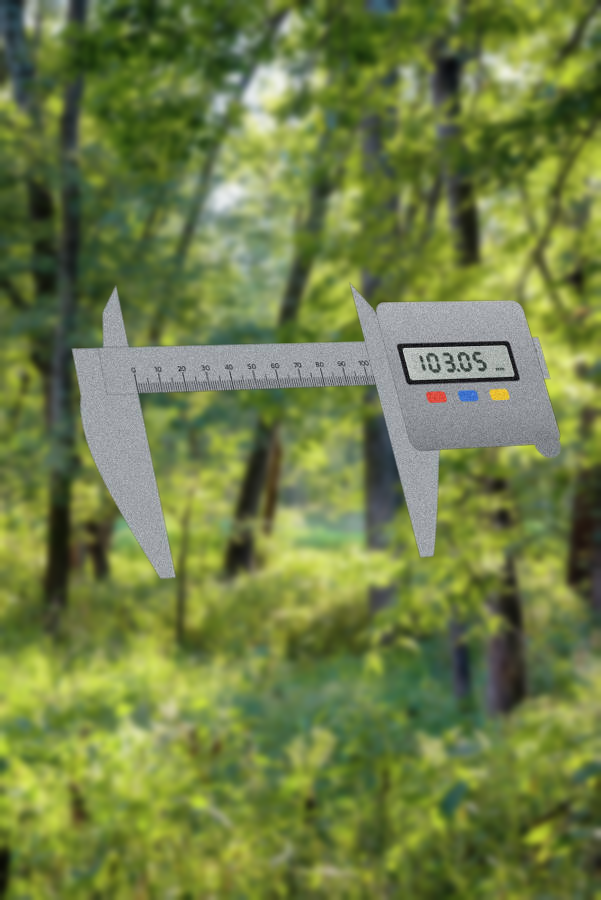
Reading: 103.05 mm
